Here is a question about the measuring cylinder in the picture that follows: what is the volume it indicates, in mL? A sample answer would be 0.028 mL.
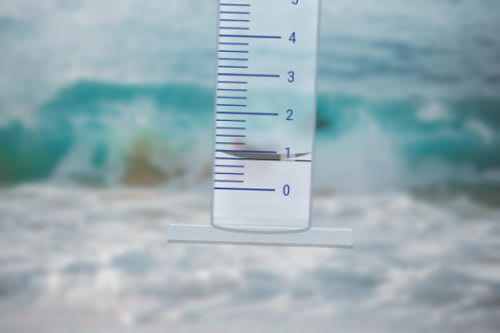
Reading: 0.8 mL
